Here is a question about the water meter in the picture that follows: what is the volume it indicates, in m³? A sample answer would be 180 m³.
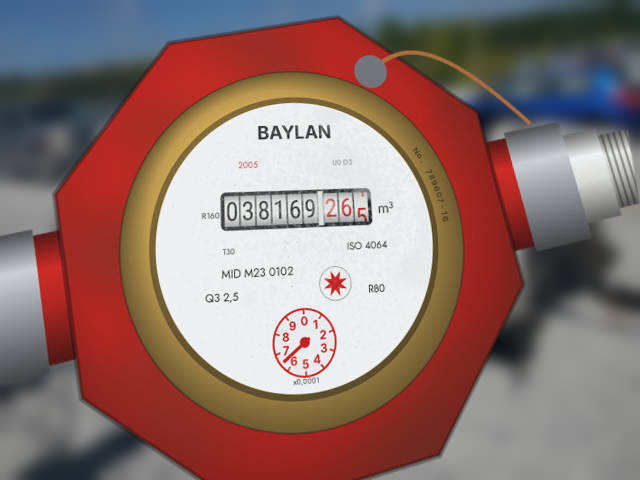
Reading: 38169.2646 m³
